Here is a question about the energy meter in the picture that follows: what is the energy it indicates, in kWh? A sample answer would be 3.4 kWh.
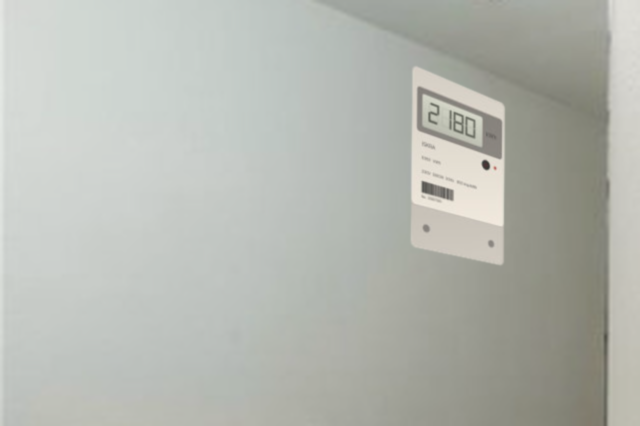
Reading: 2180 kWh
